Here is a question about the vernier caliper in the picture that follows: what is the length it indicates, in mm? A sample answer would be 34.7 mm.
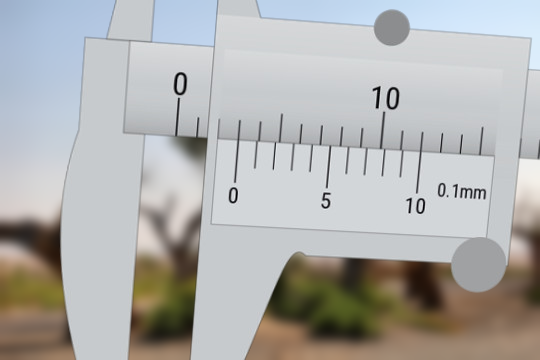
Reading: 3.0 mm
